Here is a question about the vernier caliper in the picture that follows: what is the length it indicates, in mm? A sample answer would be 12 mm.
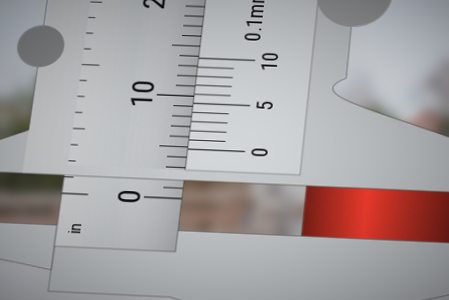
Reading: 4.8 mm
